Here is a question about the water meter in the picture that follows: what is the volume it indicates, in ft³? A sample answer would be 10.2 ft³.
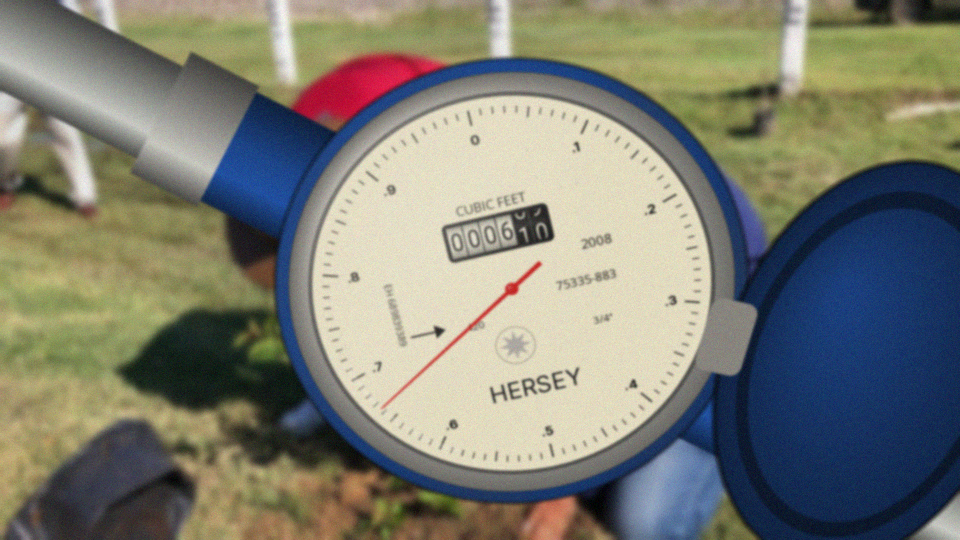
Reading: 609.66 ft³
